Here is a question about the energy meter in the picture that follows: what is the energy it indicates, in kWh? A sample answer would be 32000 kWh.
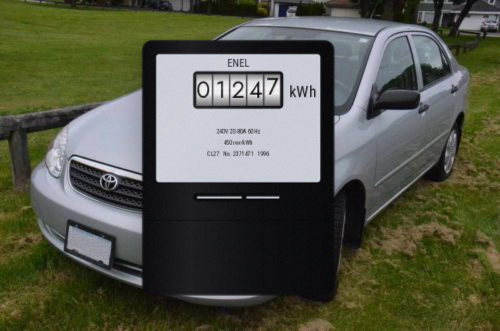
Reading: 1247 kWh
